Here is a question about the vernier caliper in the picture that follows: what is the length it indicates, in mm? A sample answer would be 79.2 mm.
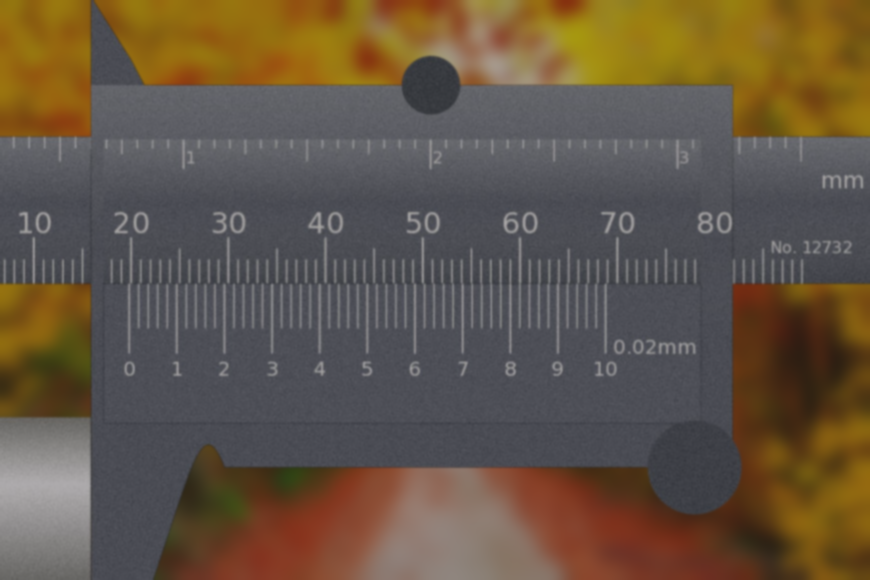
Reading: 19.8 mm
